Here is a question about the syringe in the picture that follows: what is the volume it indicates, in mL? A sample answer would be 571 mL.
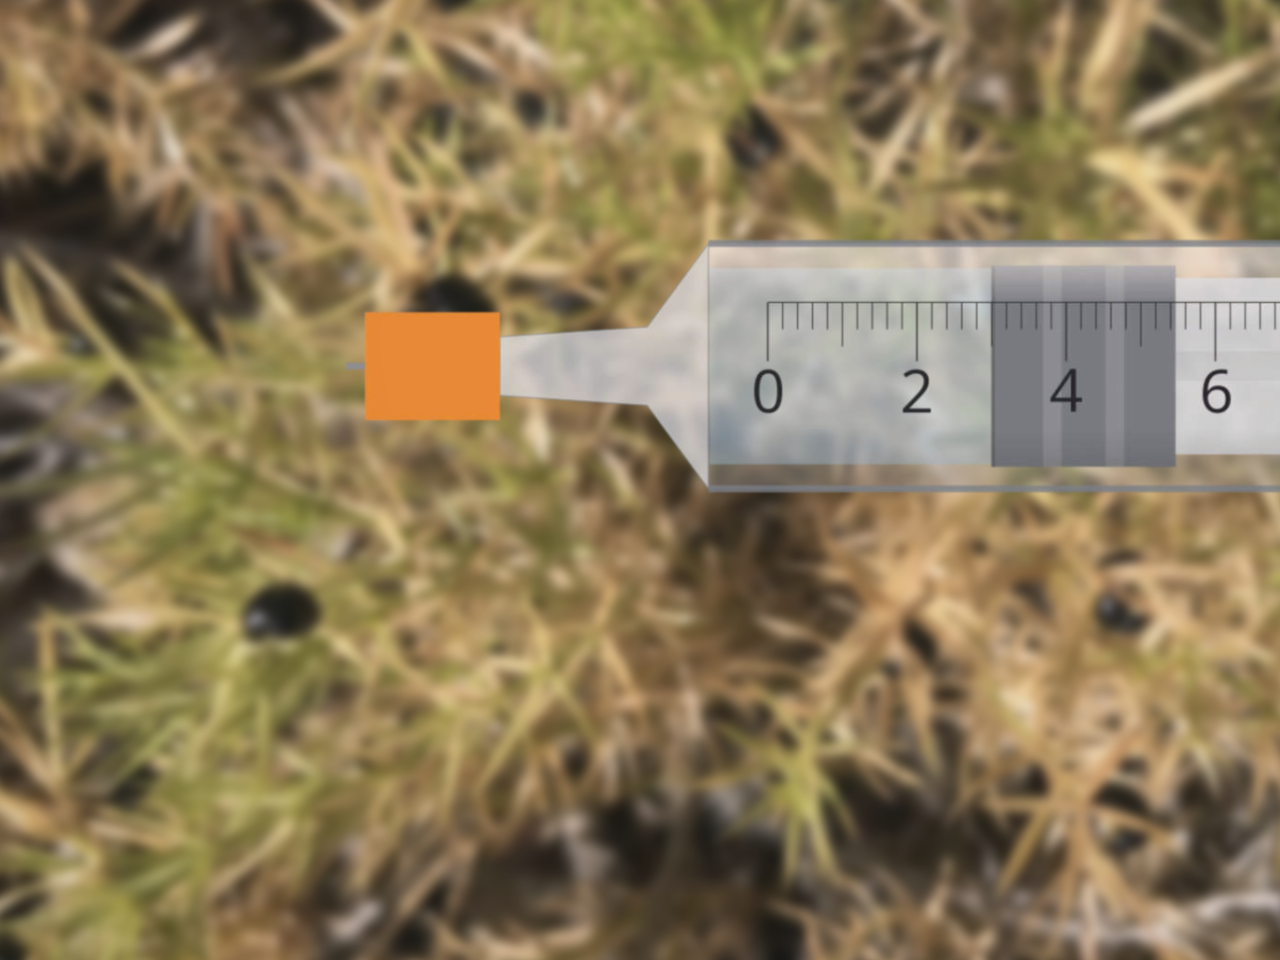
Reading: 3 mL
